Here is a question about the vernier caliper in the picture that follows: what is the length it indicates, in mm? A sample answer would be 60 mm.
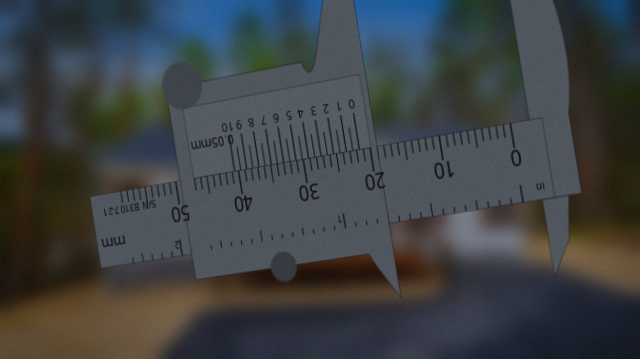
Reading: 21.6 mm
